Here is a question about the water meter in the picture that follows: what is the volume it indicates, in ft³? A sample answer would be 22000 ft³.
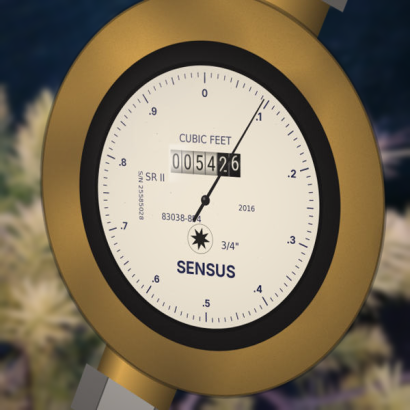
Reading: 5426.09 ft³
